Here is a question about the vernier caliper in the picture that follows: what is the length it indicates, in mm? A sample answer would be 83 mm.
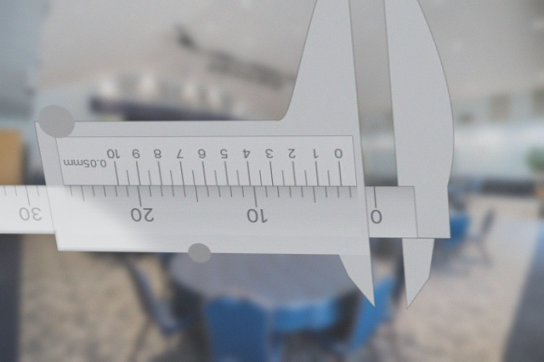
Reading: 2.7 mm
